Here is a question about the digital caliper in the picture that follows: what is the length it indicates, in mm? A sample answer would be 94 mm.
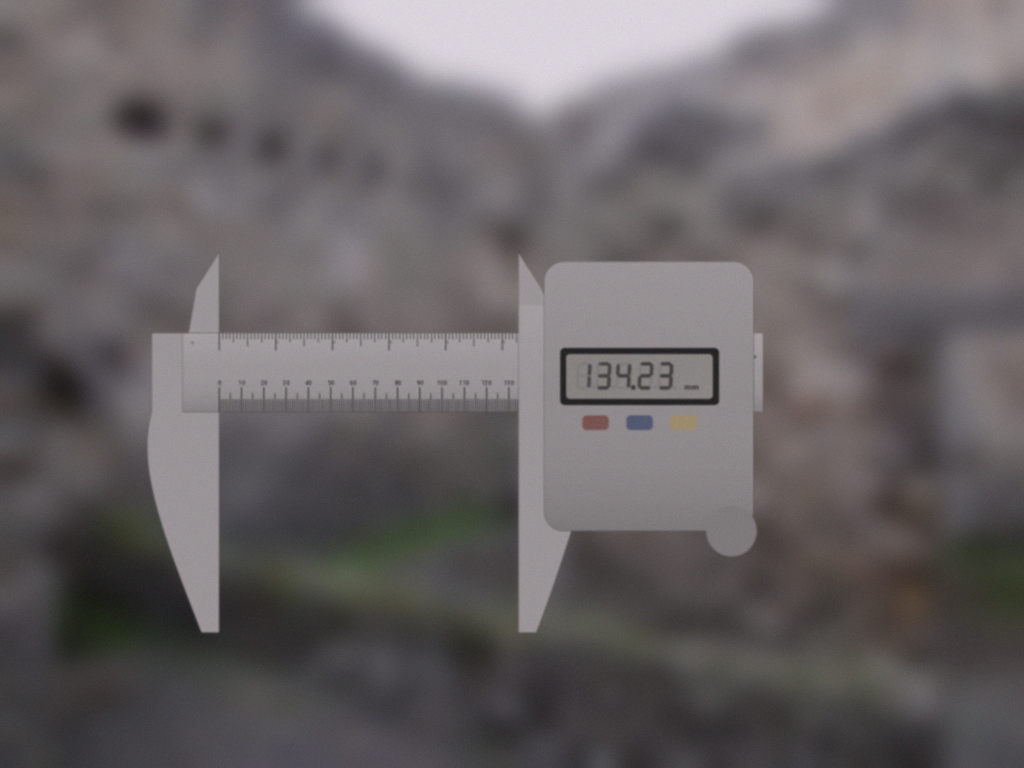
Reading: 134.23 mm
